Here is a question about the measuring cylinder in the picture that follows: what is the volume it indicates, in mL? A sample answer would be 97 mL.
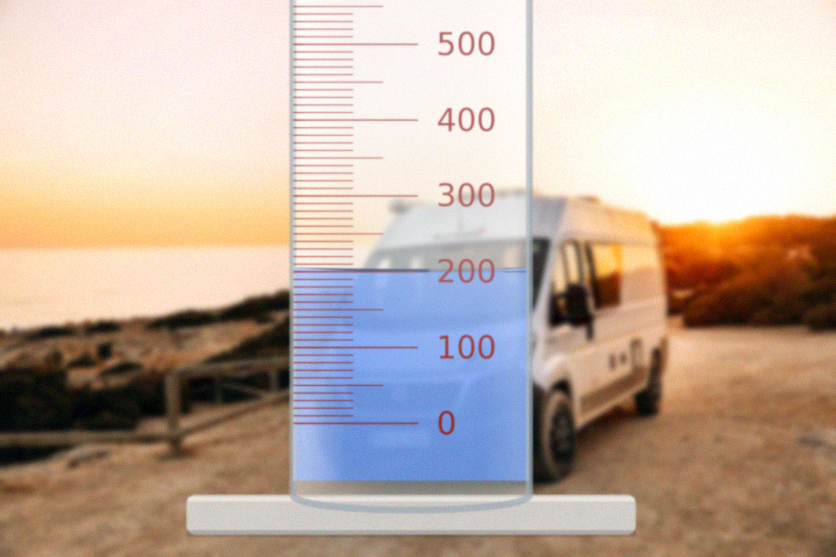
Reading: 200 mL
